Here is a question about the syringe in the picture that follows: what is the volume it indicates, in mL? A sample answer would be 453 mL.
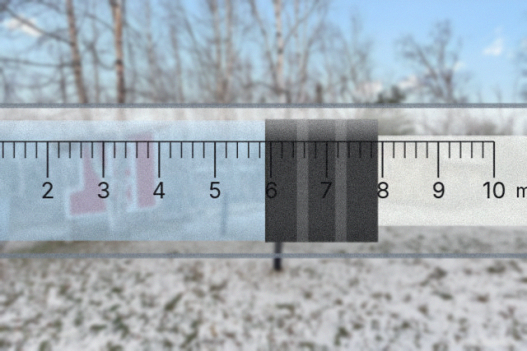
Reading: 5.9 mL
